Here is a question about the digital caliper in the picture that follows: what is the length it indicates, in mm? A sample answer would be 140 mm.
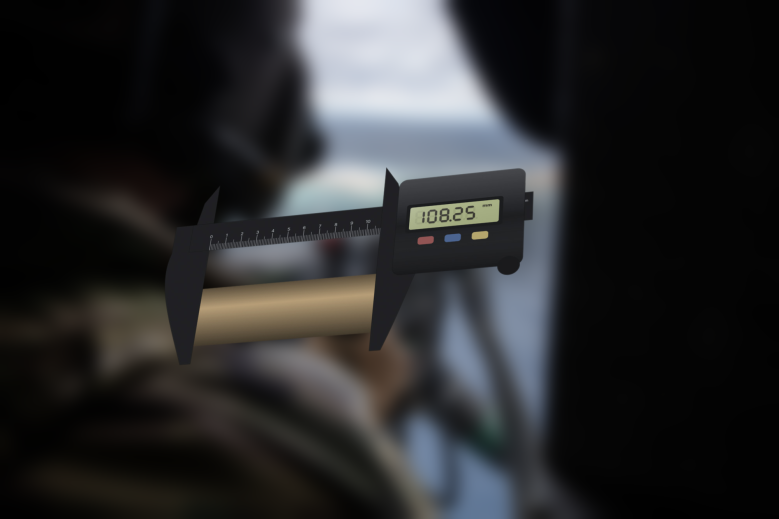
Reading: 108.25 mm
